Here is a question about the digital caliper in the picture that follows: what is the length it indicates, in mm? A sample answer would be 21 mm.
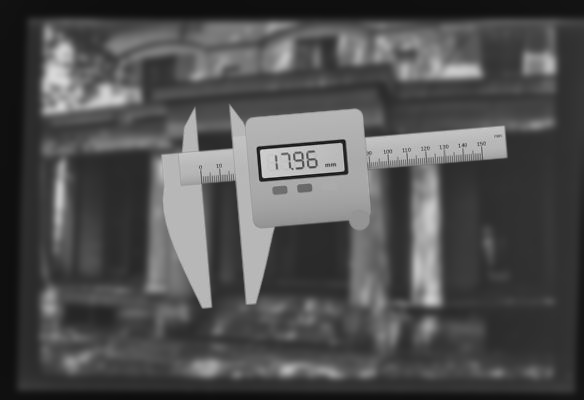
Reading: 17.96 mm
